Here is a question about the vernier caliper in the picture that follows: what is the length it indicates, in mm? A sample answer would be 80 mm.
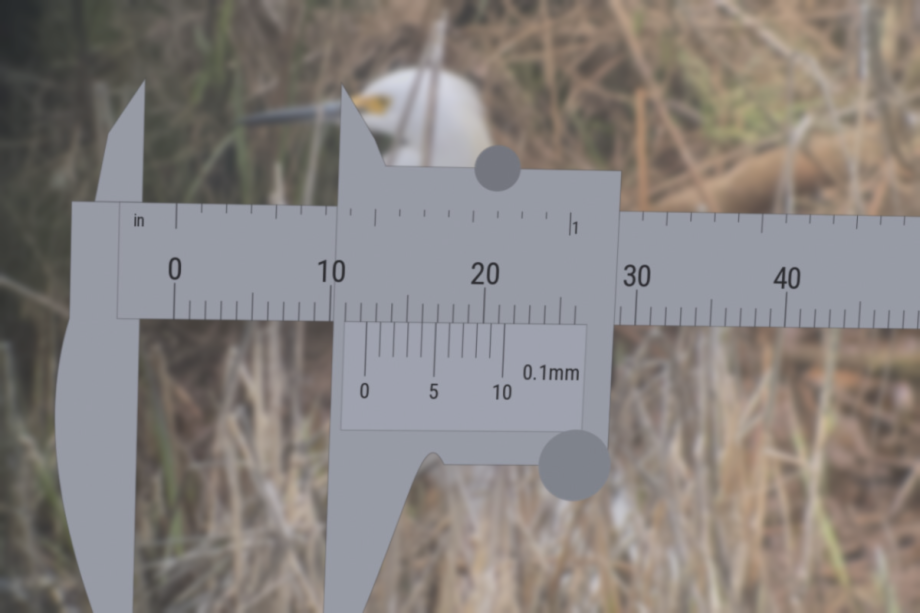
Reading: 12.4 mm
